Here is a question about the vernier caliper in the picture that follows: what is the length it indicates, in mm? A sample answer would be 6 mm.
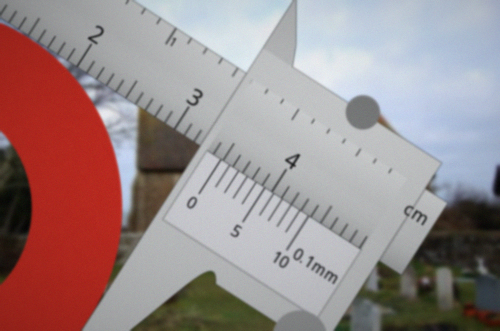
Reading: 34.8 mm
